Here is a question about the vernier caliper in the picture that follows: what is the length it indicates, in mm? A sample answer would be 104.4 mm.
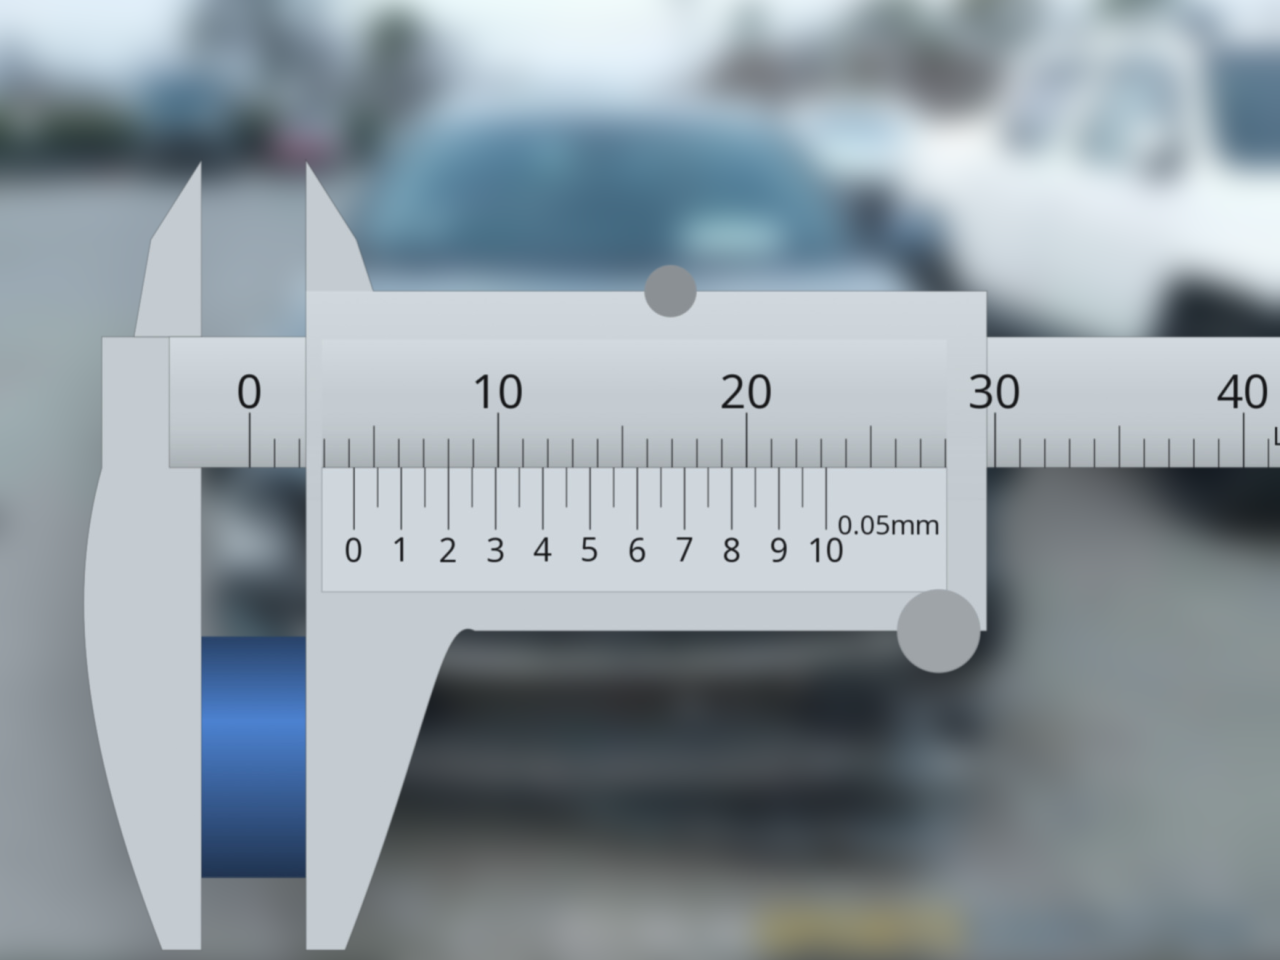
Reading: 4.2 mm
